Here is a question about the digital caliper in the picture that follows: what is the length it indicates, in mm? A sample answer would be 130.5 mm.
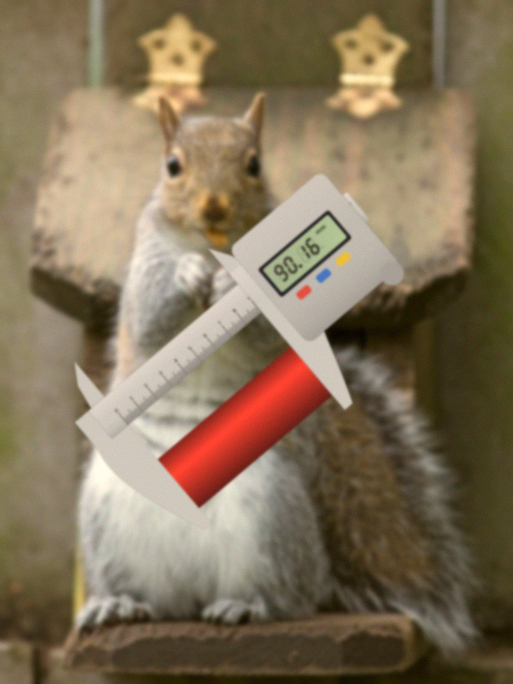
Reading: 90.16 mm
